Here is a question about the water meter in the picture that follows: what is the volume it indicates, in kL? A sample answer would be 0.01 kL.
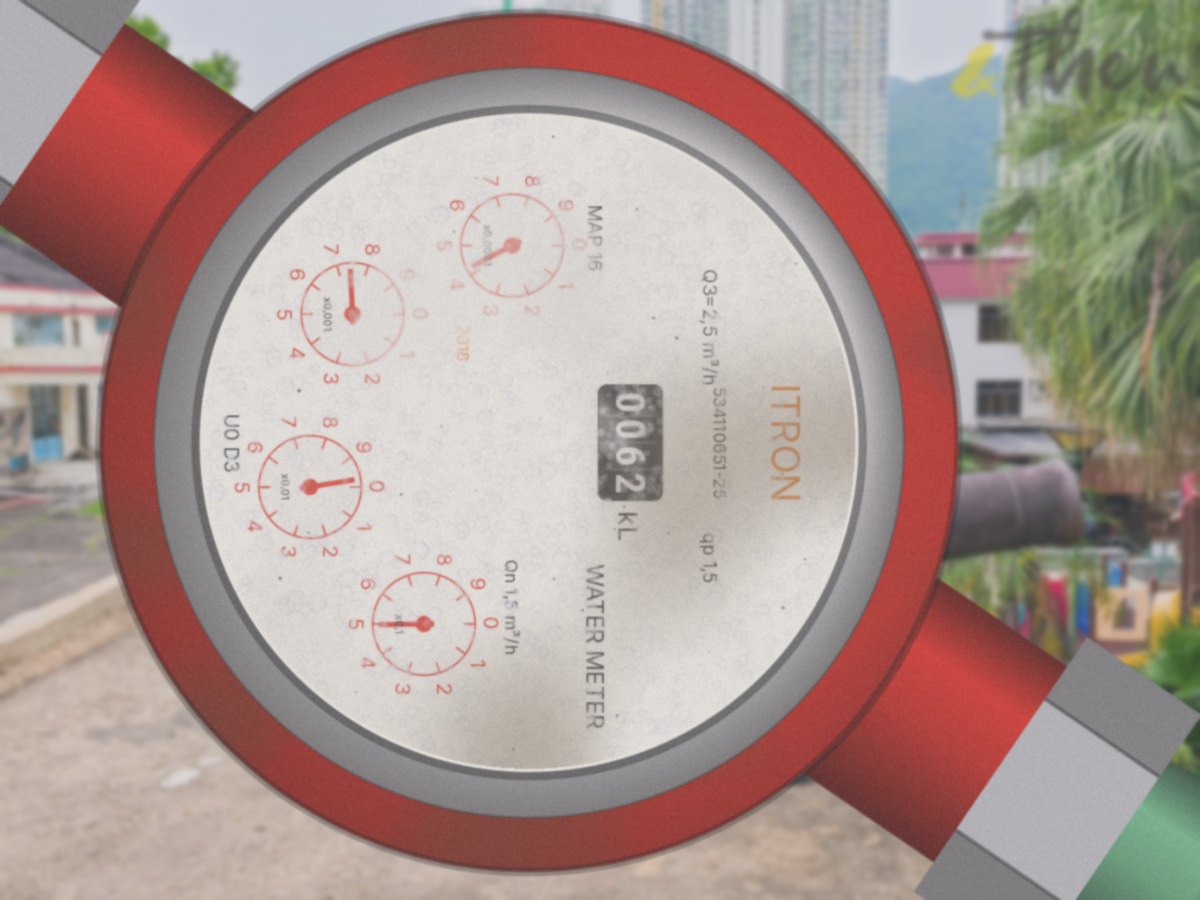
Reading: 62.4974 kL
